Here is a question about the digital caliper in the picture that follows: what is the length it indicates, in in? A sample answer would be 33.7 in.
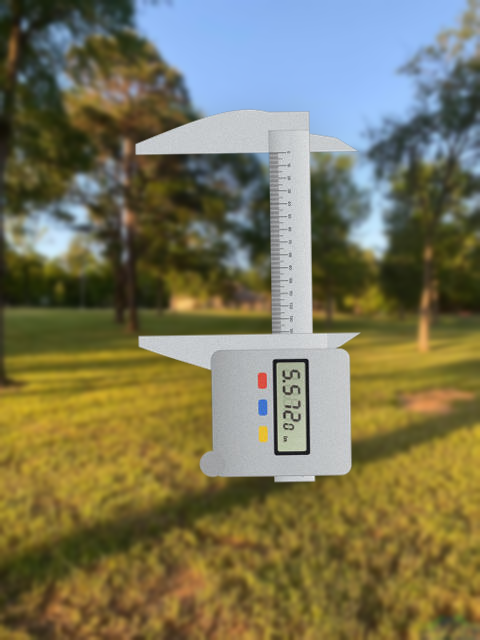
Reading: 5.5720 in
